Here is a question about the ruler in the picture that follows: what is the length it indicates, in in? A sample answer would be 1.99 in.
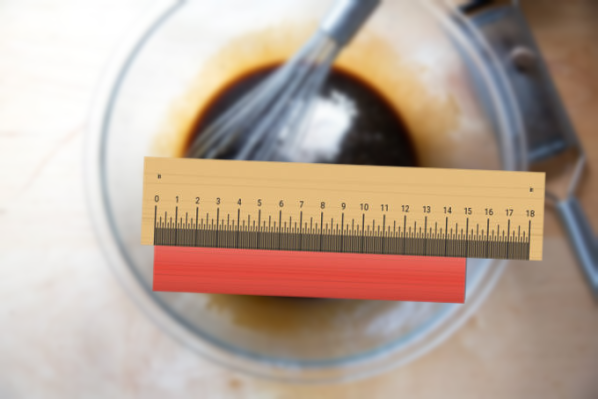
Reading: 15 in
